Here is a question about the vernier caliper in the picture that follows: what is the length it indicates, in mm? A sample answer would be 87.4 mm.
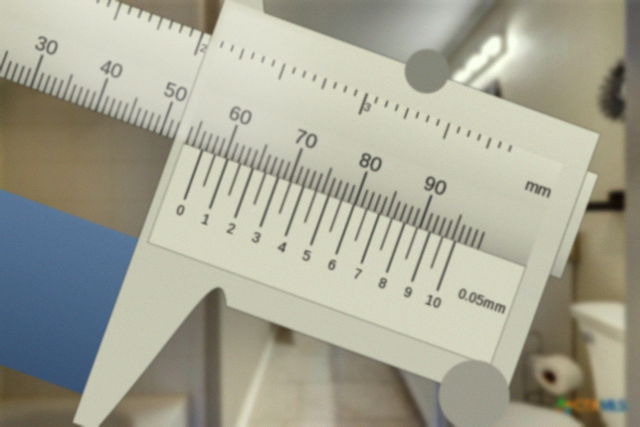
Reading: 56.5 mm
